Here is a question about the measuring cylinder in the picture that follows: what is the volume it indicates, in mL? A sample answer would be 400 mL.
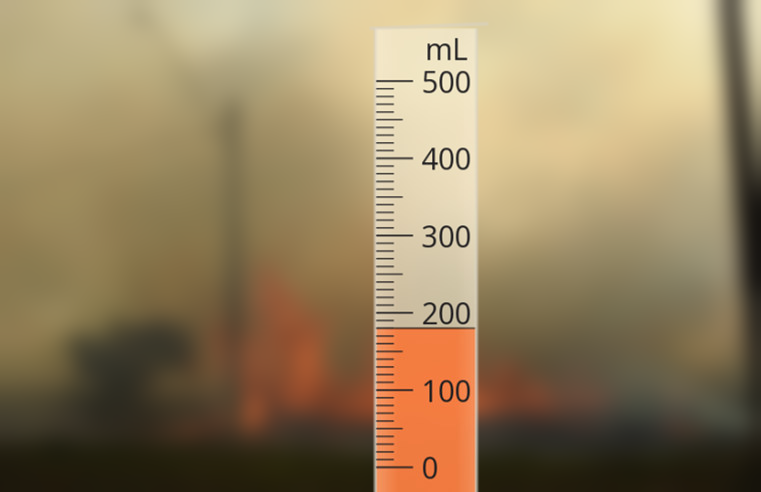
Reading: 180 mL
